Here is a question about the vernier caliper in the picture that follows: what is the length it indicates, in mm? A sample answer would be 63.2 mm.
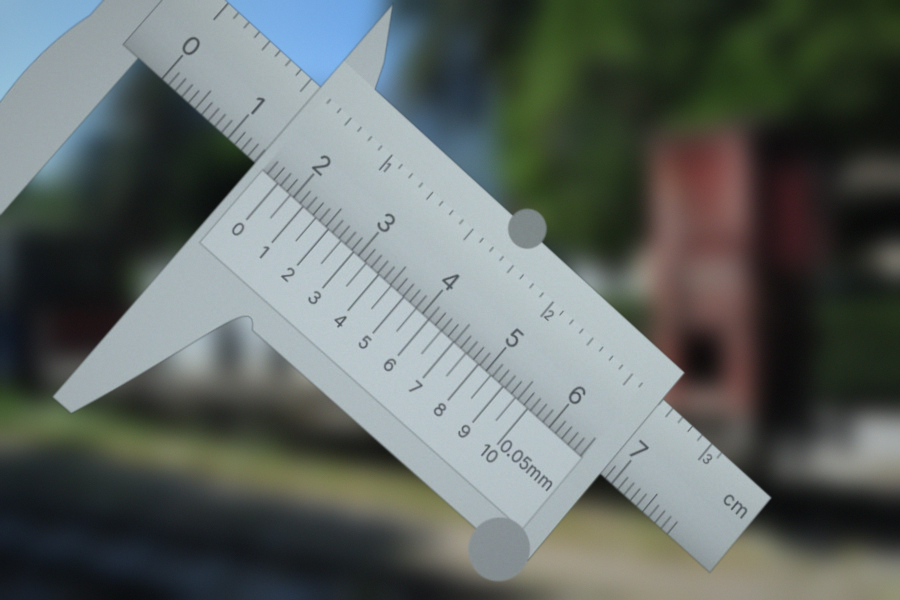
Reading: 17.6 mm
